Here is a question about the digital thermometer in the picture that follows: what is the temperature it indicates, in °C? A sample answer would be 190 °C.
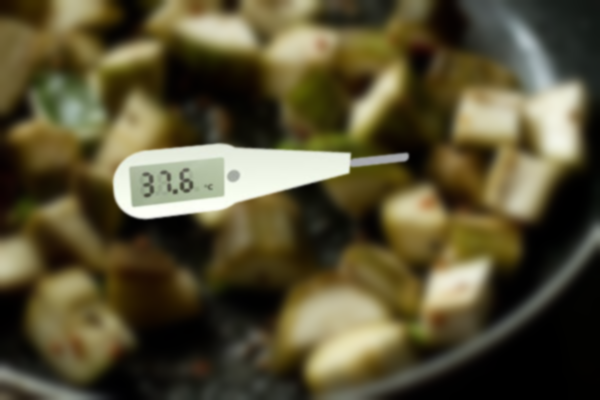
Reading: 37.6 °C
